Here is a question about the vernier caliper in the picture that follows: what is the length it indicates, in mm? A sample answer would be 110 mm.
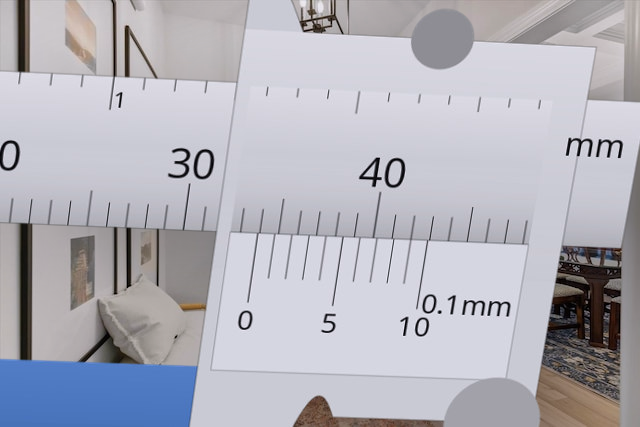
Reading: 33.9 mm
